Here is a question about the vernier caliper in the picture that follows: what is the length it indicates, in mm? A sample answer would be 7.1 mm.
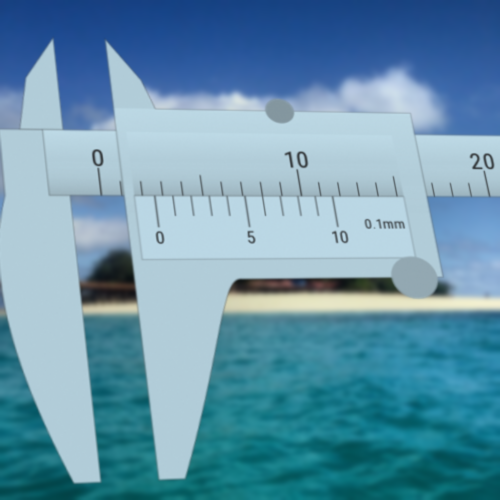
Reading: 2.6 mm
